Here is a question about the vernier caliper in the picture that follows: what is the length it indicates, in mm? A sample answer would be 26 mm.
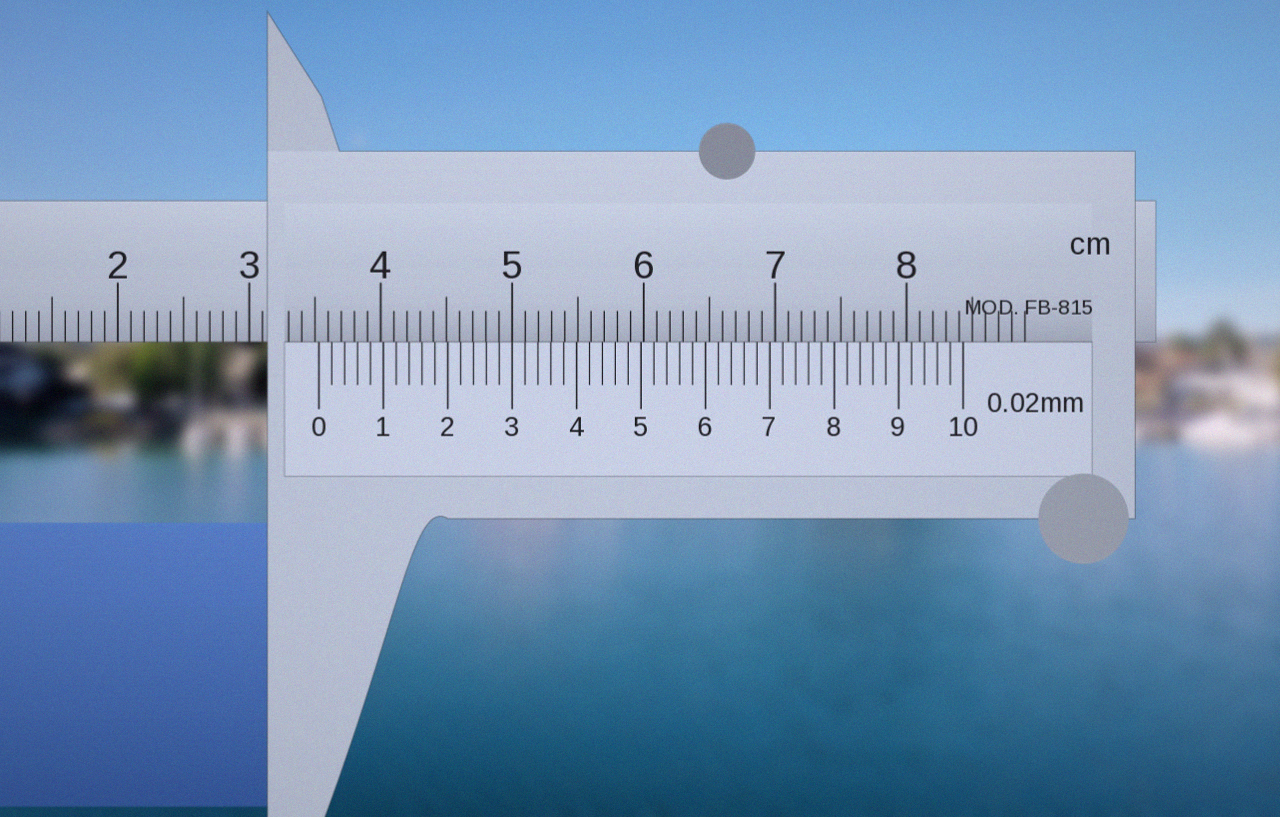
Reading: 35.3 mm
